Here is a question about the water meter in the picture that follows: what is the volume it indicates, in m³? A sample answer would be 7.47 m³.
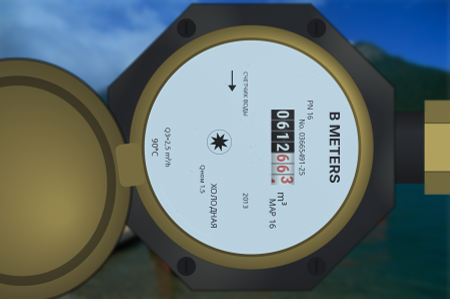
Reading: 612.663 m³
